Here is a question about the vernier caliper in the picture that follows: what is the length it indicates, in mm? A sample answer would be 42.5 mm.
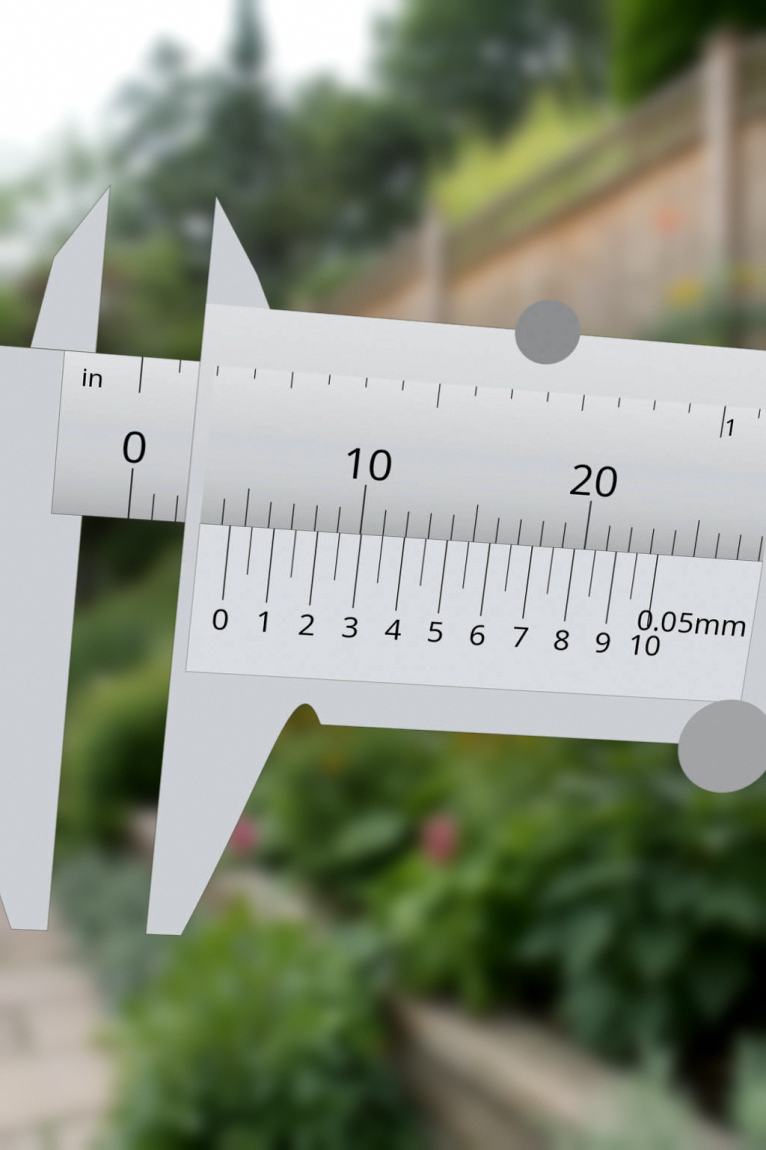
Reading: 4.35 mm
